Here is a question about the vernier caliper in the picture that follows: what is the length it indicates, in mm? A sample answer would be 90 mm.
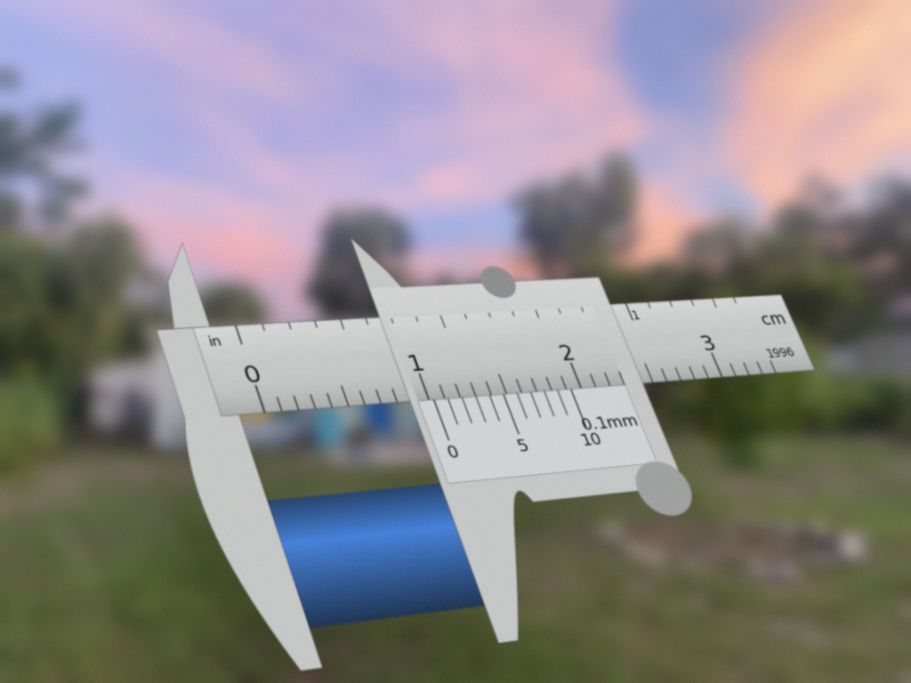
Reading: 10.3 mm
